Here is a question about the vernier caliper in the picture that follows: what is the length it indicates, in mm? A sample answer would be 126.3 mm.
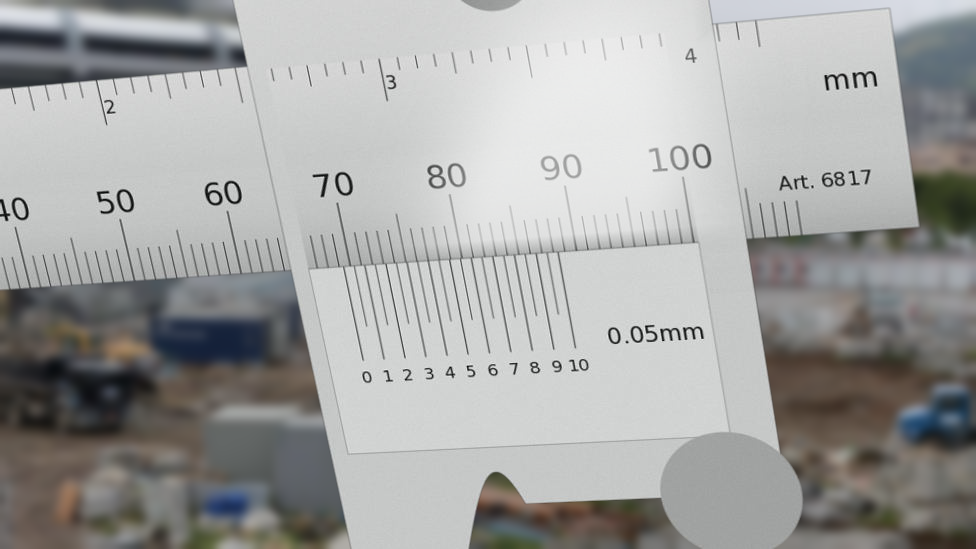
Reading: 69.4 mm
